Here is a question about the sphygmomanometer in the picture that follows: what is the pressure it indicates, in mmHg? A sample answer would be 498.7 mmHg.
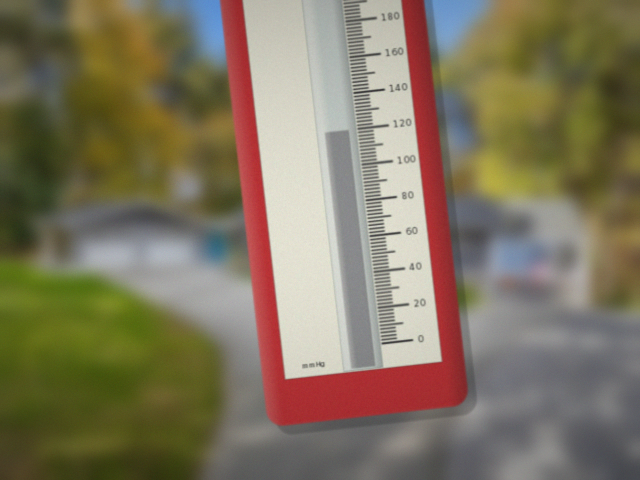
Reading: 120 mmHg
